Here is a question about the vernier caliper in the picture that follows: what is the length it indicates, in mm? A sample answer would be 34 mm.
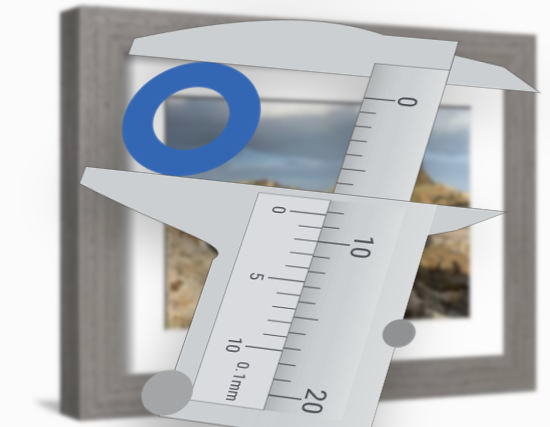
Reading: 8.2 mm
